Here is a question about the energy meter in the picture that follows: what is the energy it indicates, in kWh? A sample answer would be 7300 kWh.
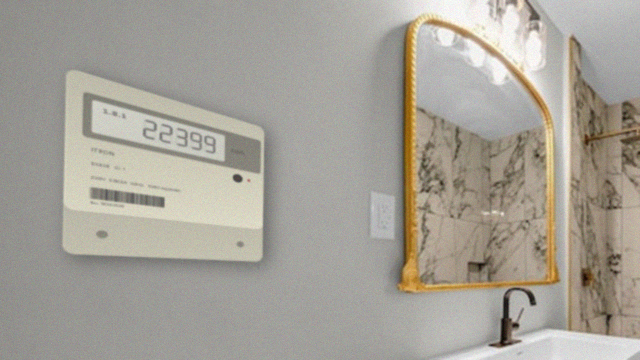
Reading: 22399 kWh
